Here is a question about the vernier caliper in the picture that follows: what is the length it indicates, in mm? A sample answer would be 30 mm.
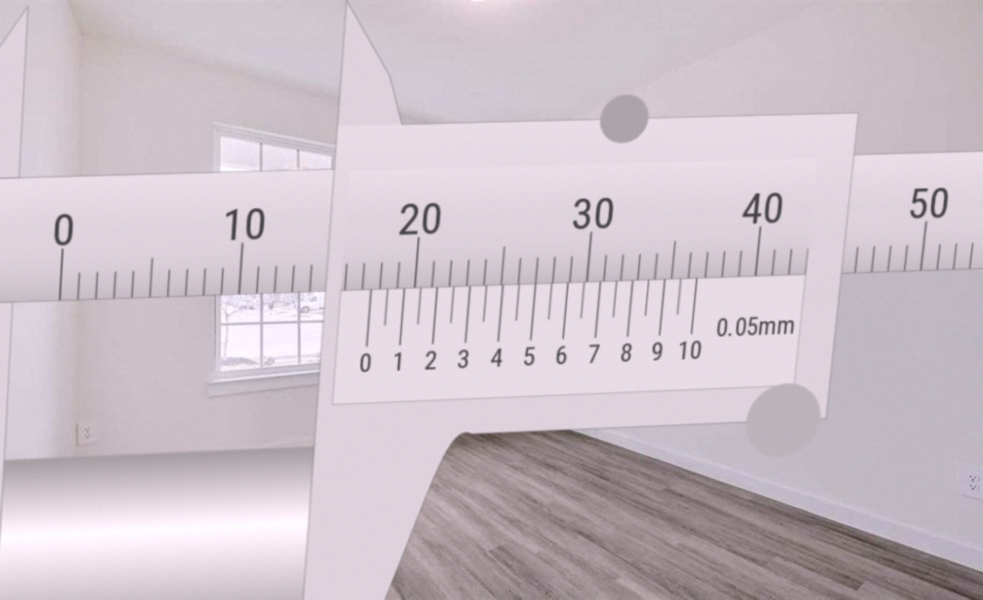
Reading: 17.5 mm
